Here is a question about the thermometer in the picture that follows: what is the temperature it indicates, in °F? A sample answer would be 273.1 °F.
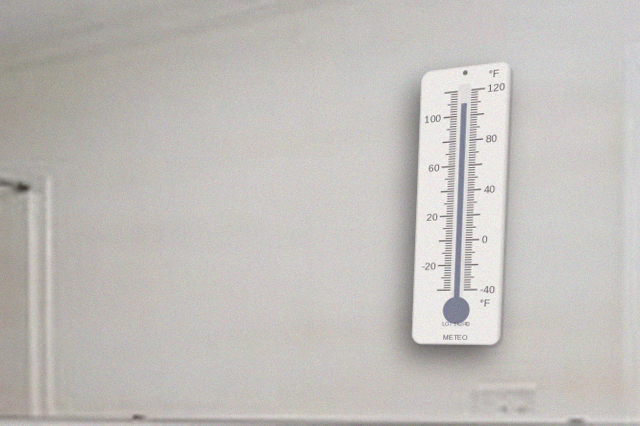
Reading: 110 °F
